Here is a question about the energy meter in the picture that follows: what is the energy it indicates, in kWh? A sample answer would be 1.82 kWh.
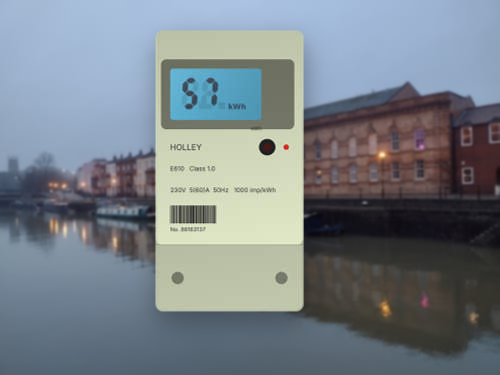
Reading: 57 kWh
